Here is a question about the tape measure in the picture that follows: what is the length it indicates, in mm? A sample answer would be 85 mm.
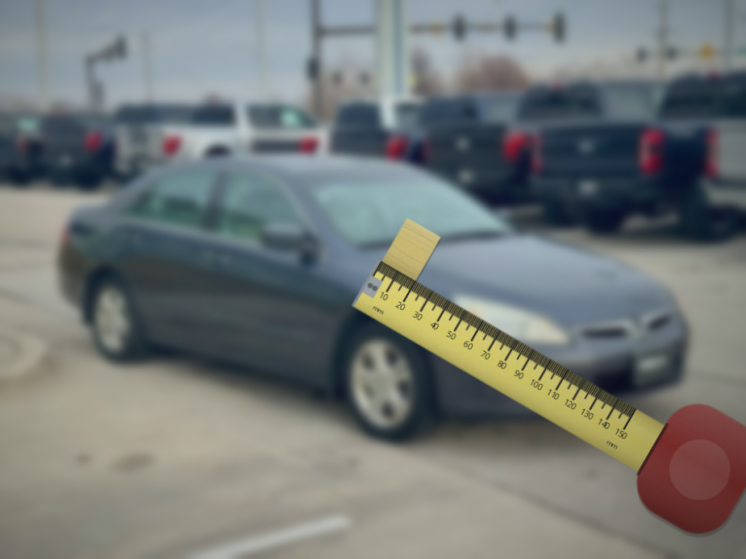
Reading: 20 mm
